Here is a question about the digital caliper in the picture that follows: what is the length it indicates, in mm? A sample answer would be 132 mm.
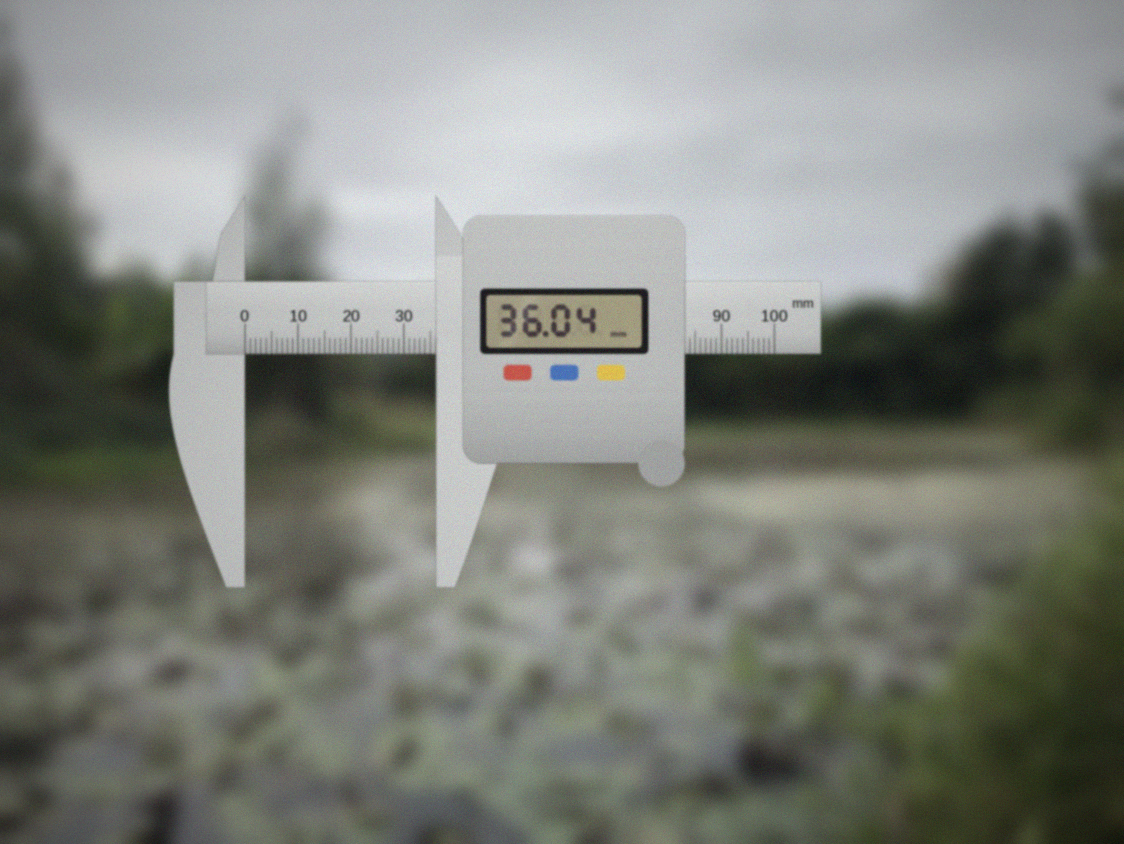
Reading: 36.04 mm
